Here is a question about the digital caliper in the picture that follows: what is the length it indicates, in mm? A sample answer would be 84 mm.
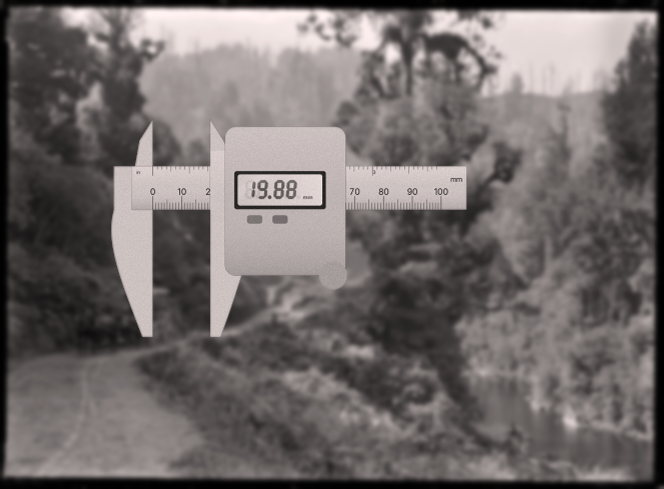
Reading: 19.88 mm
